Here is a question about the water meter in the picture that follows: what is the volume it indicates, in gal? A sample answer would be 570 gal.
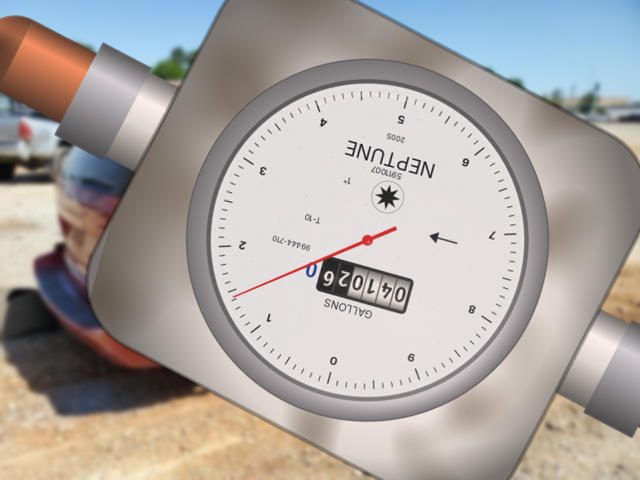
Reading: 410261.4 gal
